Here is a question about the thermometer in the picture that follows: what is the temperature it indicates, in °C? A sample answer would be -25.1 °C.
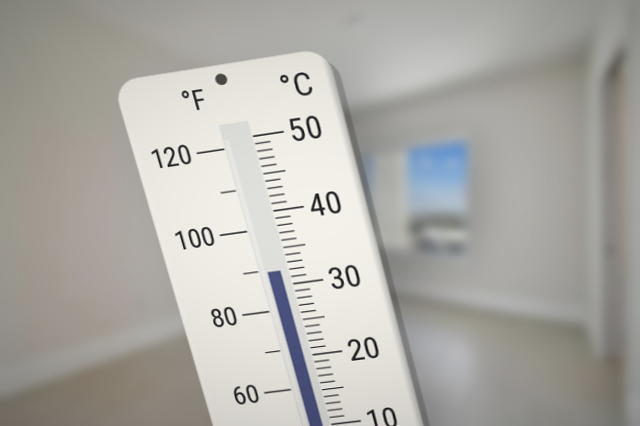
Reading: 32 °C
